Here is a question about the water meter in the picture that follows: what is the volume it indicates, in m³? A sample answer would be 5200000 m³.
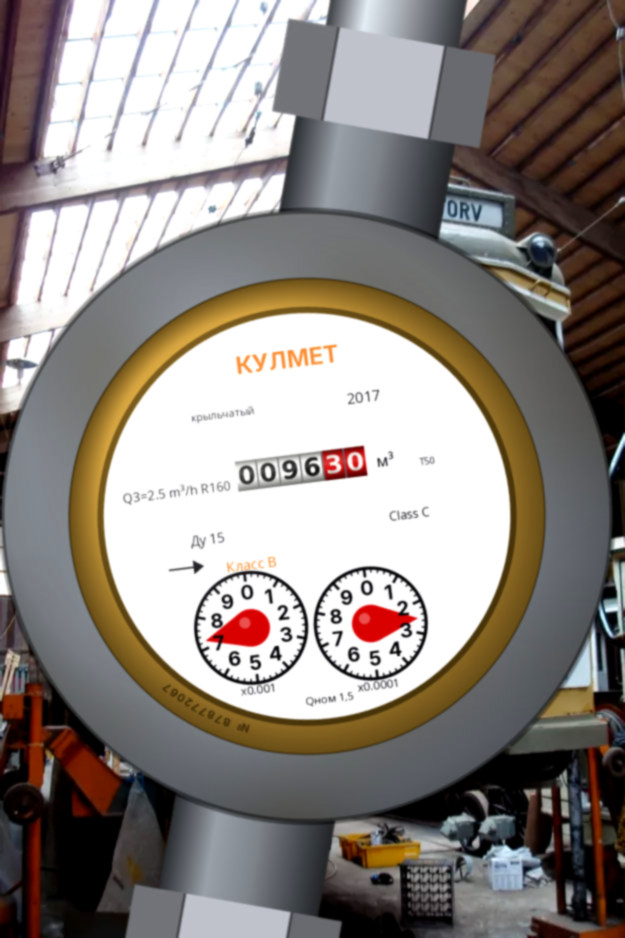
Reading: 96.3072 m³
